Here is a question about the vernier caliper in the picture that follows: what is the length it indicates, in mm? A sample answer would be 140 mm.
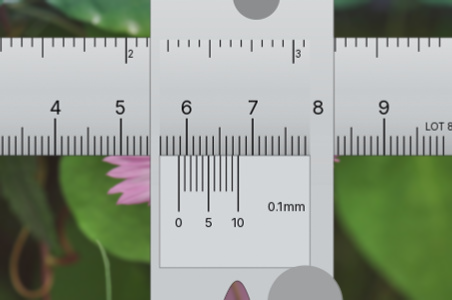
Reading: 58.8 mm
